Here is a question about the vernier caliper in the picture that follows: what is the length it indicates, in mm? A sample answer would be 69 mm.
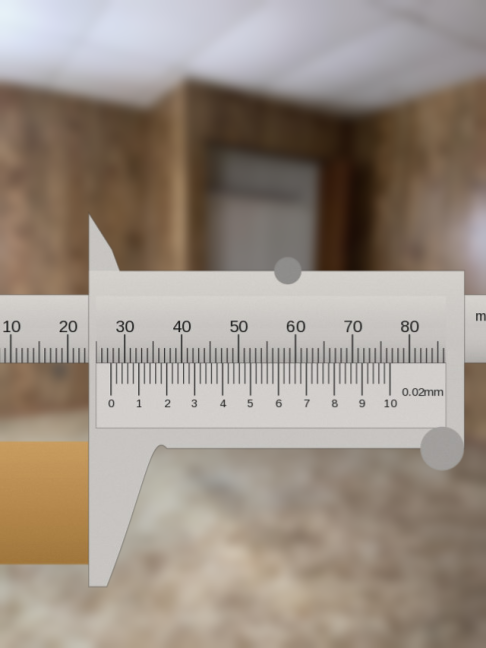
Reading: 27.6 mm
